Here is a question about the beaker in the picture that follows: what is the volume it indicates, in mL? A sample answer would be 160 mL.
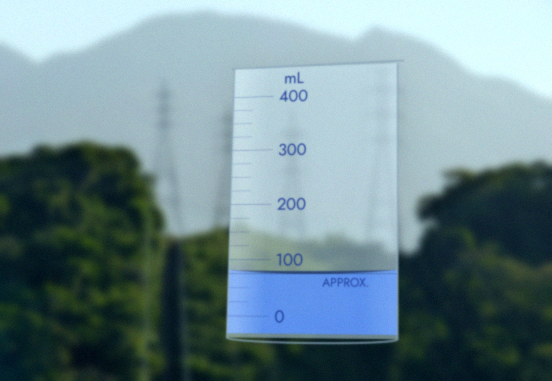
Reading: 75 mL
